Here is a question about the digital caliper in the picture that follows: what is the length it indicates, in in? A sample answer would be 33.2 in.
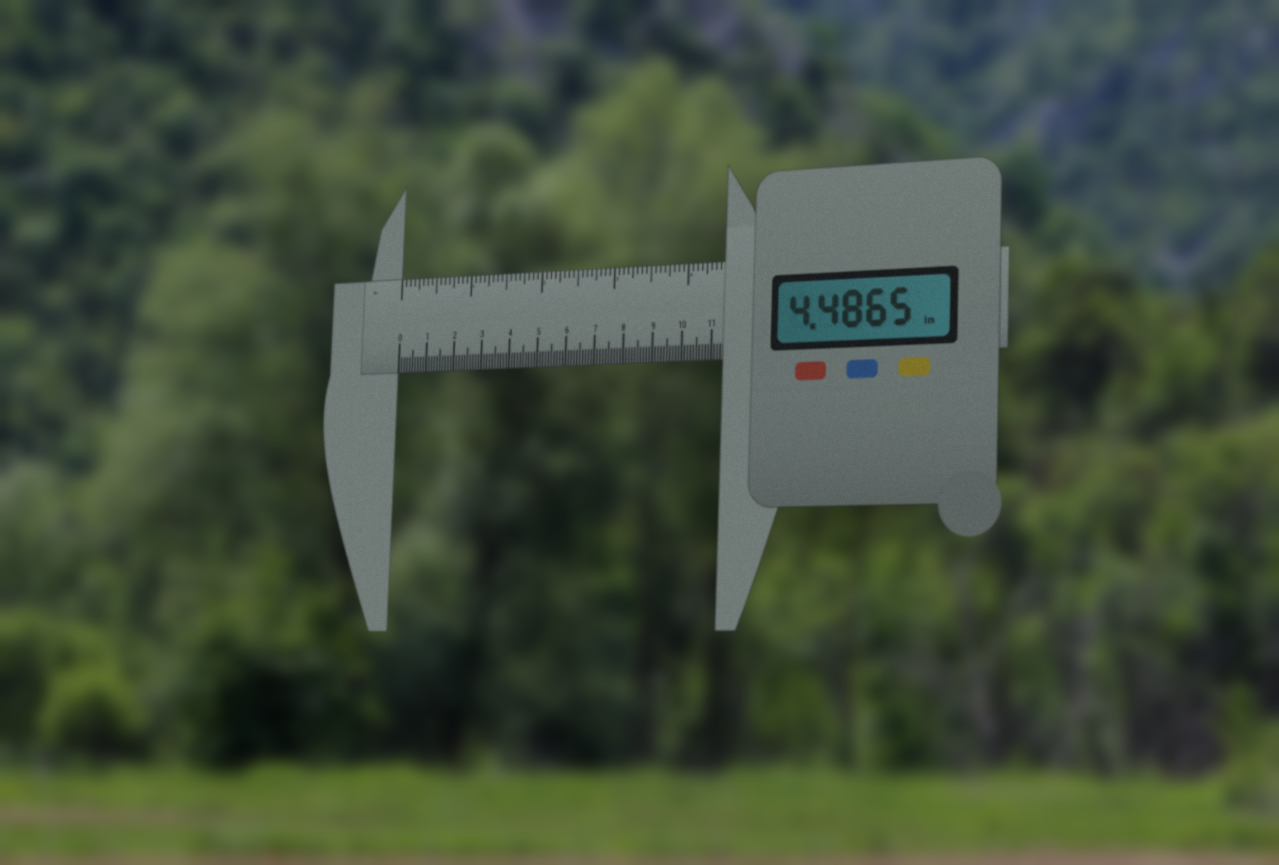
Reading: 4.4865 in
